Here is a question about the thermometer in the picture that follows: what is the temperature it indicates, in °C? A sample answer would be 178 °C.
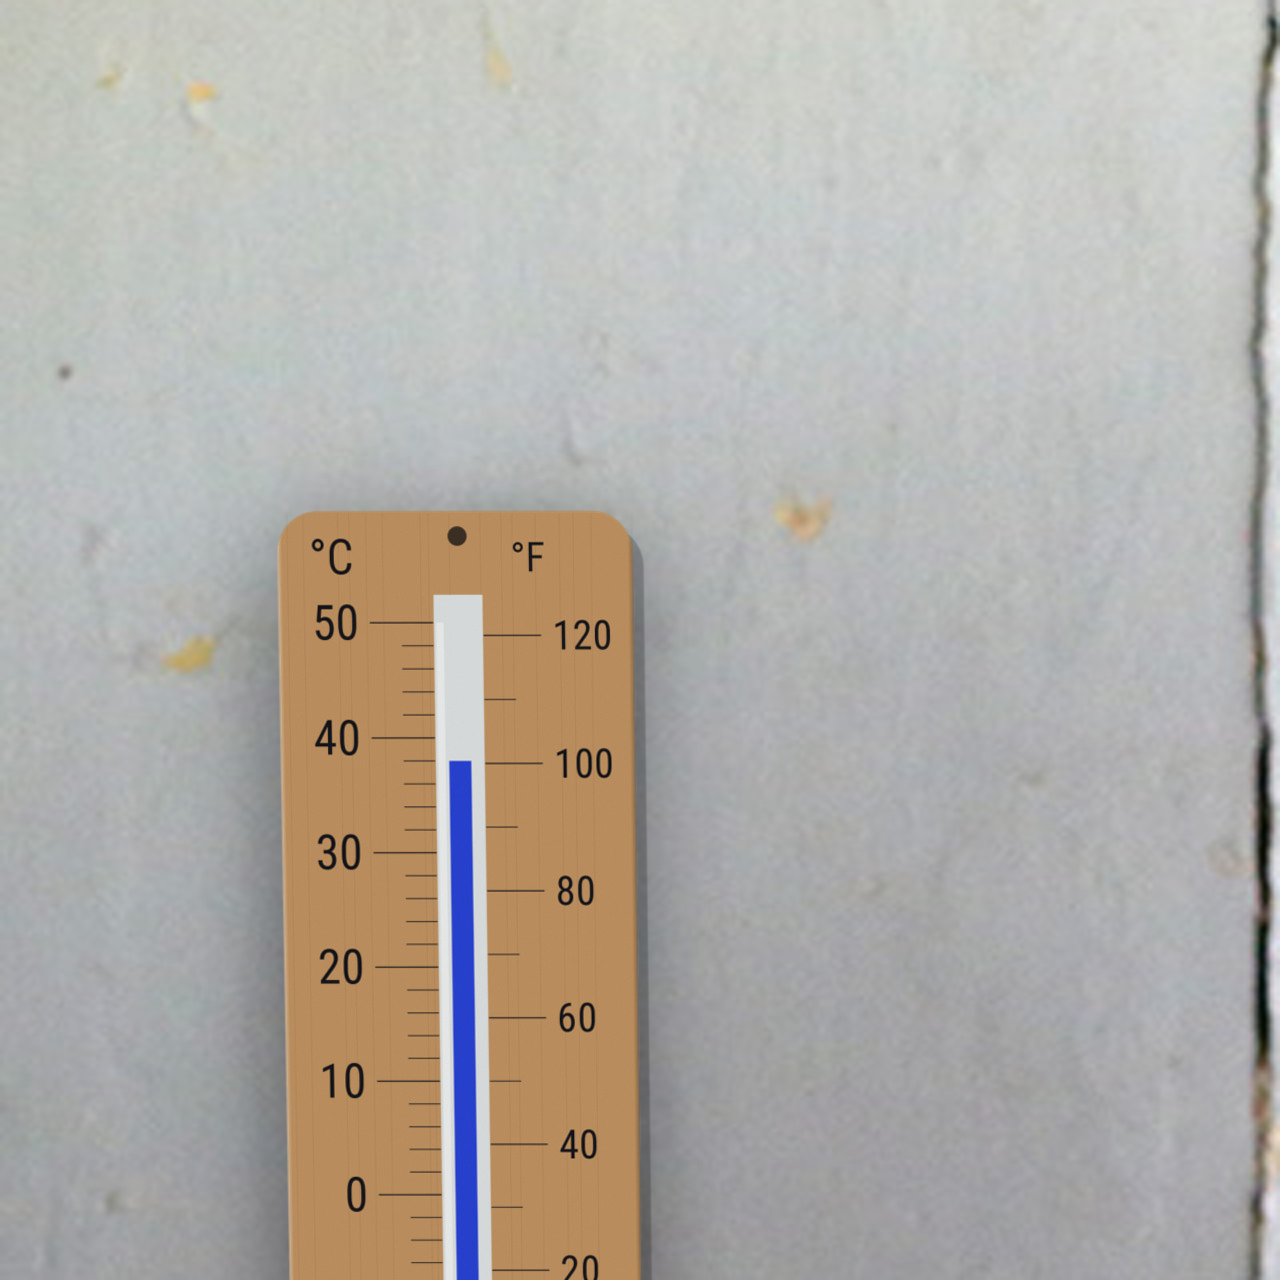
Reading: 38 °C
